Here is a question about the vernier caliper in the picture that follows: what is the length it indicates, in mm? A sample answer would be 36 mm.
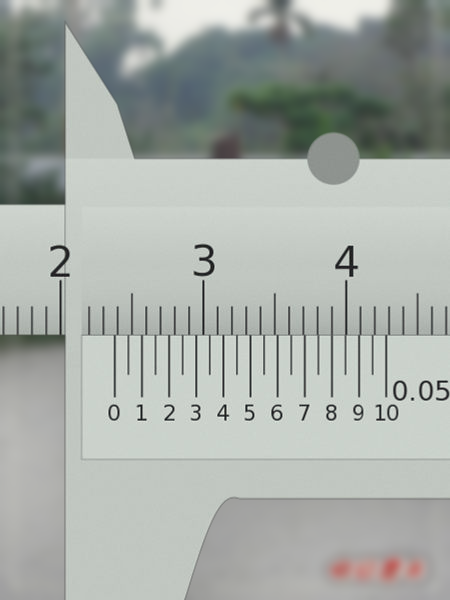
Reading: 23.8 mm
